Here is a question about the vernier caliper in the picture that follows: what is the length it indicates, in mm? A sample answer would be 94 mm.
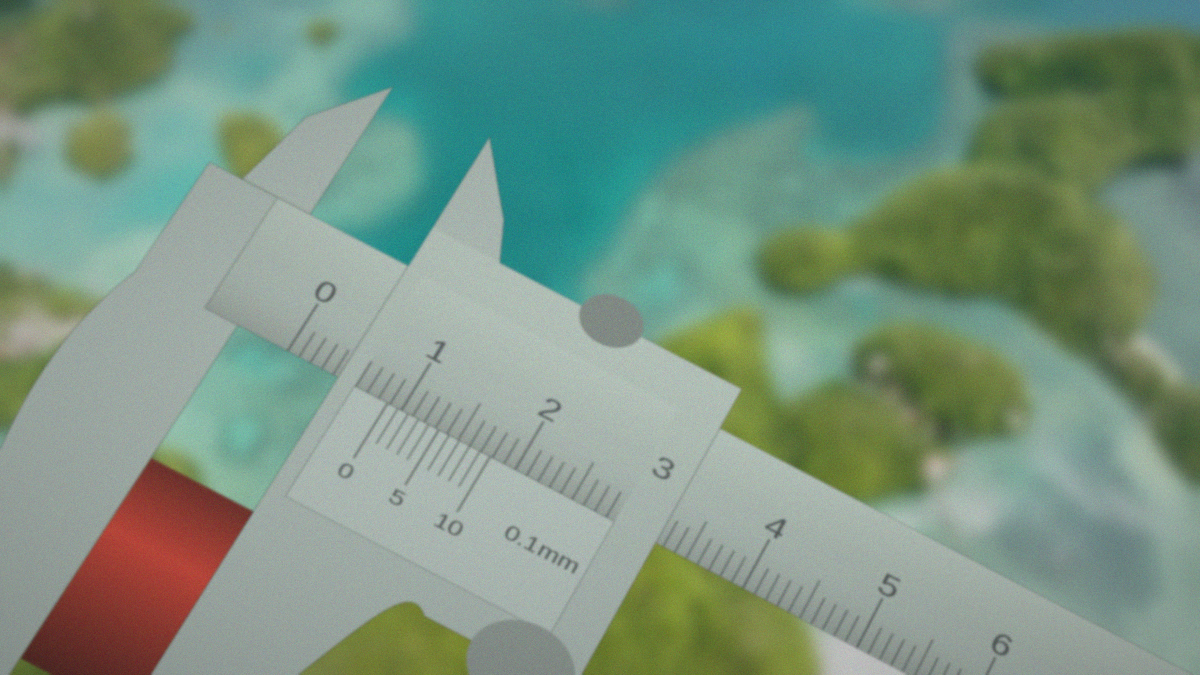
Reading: 8.8 mm
